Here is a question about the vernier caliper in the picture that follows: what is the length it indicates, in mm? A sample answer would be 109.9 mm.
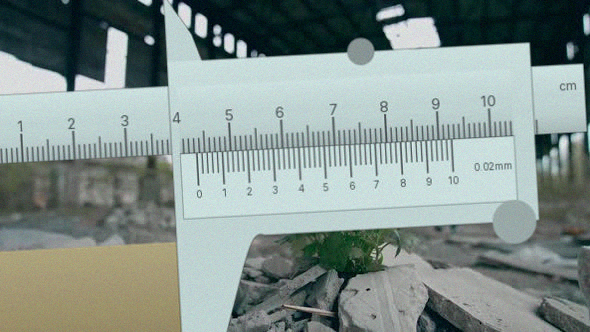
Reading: 43.5 mm
